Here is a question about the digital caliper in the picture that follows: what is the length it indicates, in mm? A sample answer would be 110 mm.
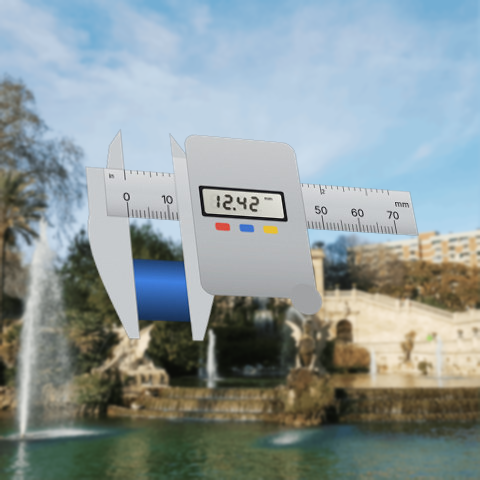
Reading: 12.42 mm
